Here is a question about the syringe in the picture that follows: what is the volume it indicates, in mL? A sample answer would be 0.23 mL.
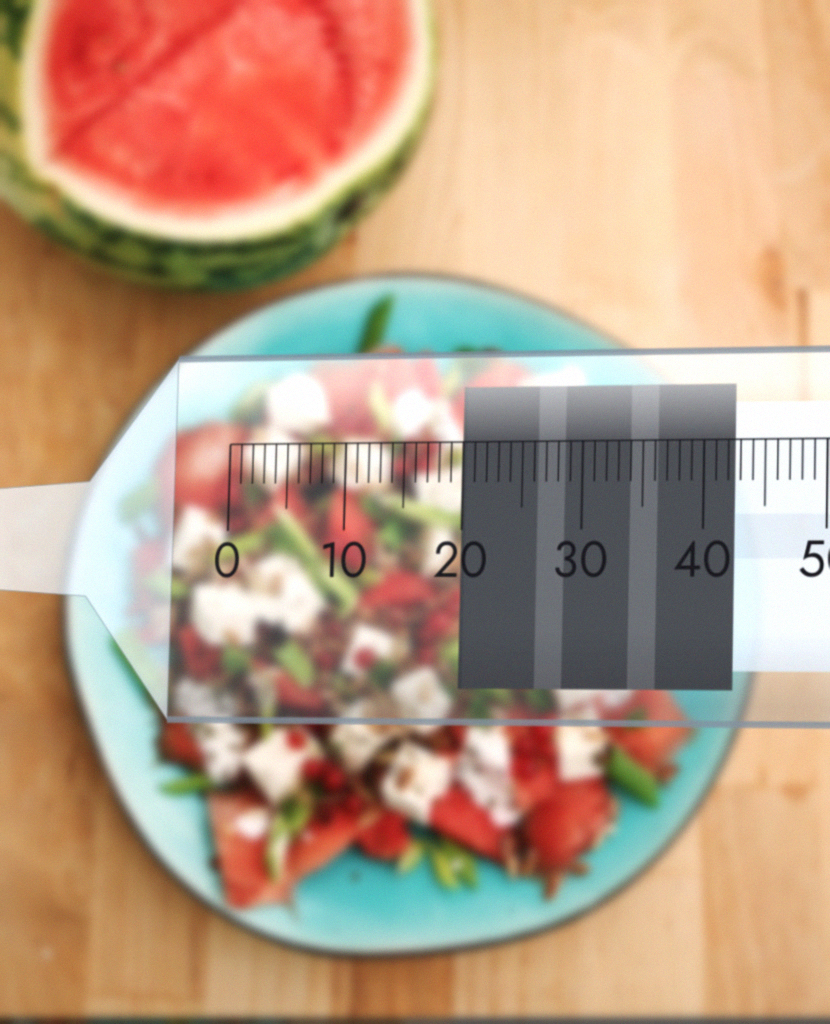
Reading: 20 mL
